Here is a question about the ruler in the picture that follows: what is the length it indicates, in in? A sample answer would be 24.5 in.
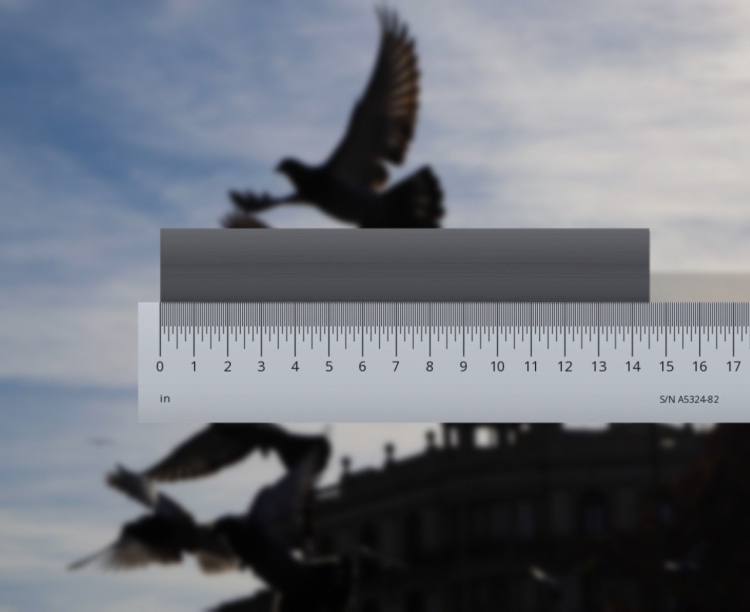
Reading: 14.5 in
